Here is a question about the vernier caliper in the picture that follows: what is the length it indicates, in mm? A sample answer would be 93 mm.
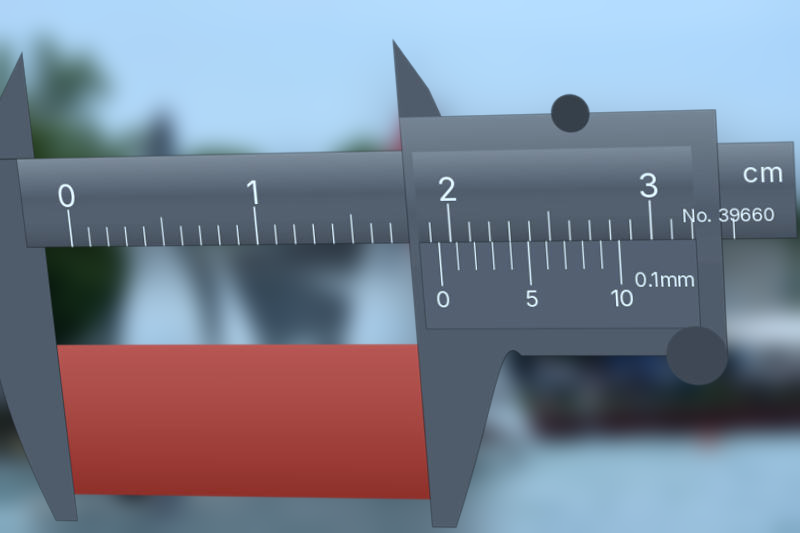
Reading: 19.4 mm
